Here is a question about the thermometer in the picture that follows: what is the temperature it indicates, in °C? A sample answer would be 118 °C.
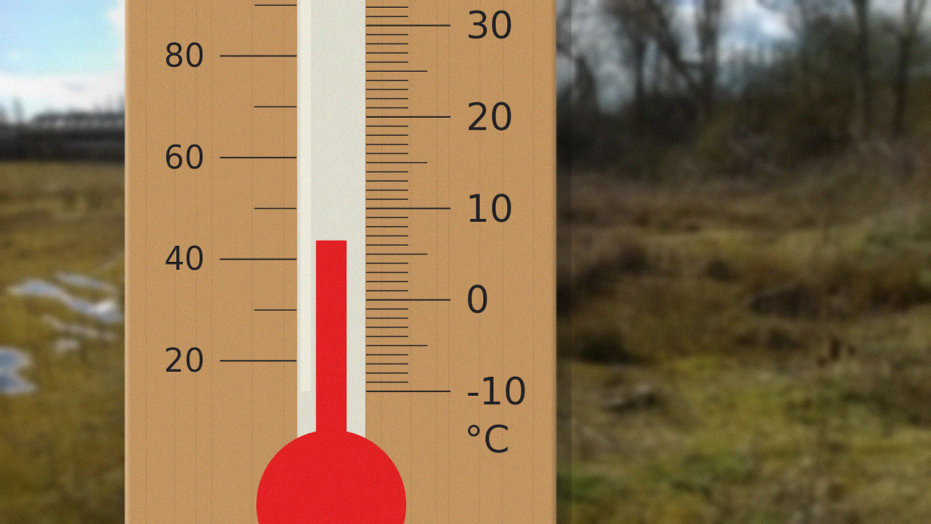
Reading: 6.5 °C
